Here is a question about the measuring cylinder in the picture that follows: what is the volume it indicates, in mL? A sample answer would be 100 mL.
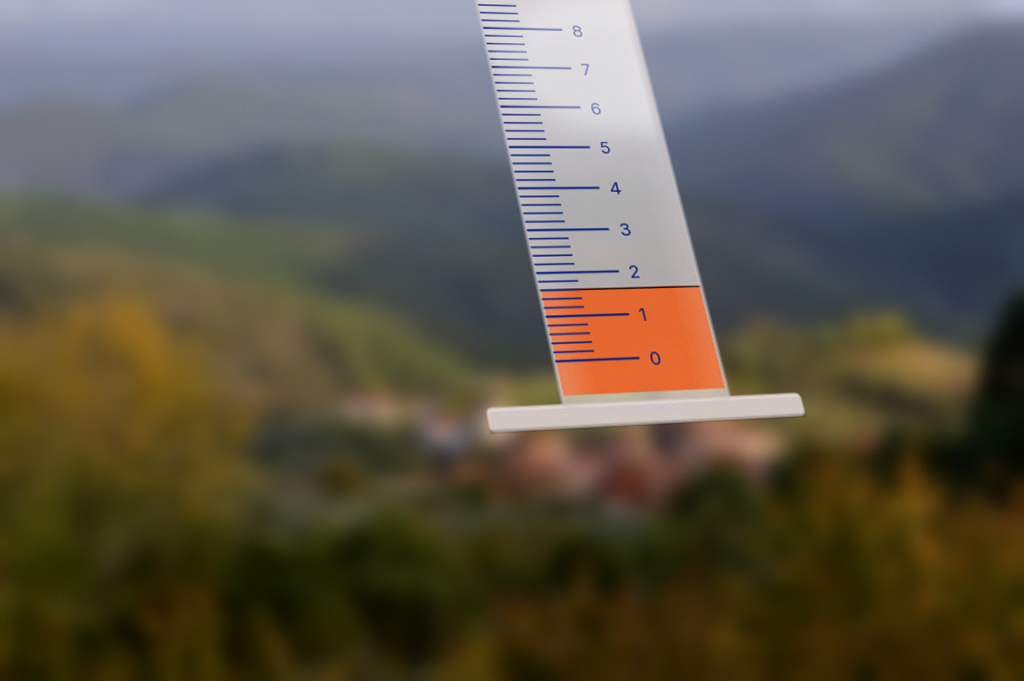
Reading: 1.6 mL
